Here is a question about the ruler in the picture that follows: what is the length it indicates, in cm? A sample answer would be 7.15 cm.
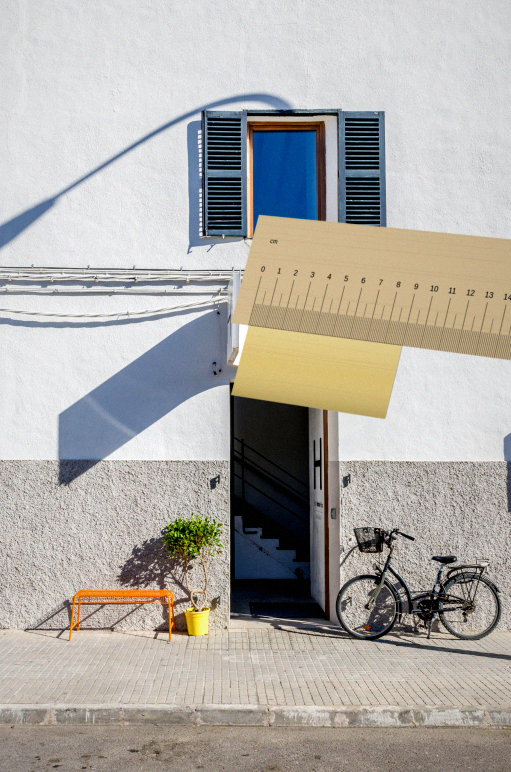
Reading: 9 cm
